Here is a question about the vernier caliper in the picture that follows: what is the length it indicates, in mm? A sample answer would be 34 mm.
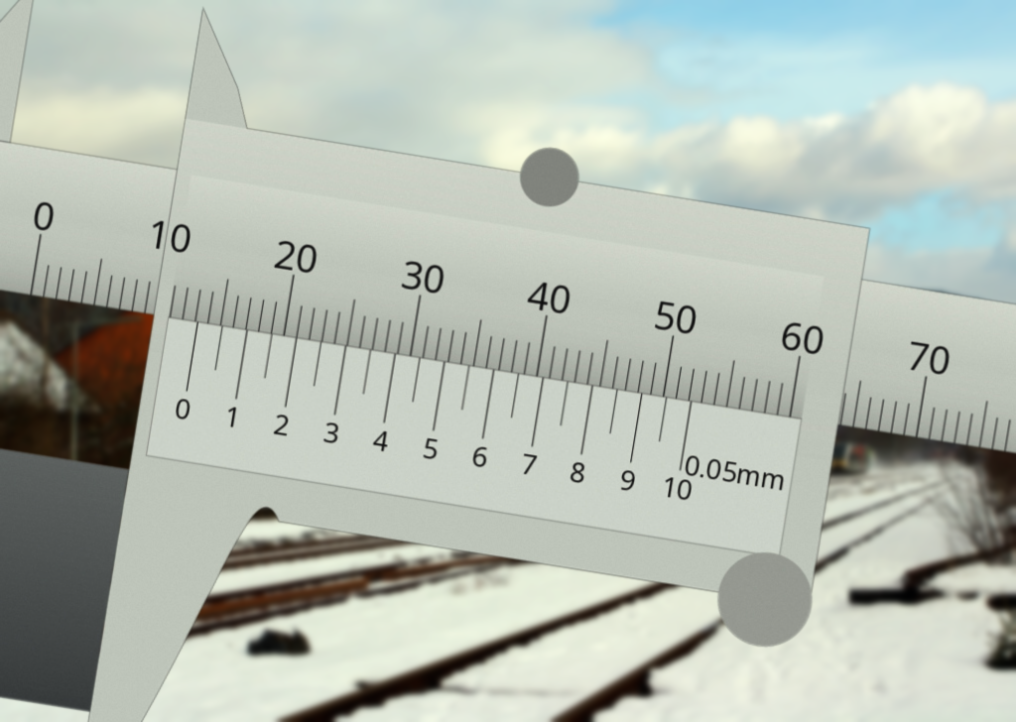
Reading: 13.2 mm
